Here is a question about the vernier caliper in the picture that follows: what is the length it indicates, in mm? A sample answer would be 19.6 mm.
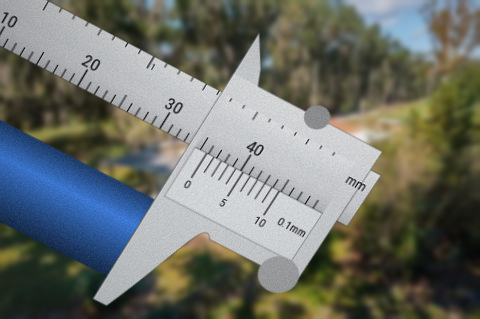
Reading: 35.8 mm
